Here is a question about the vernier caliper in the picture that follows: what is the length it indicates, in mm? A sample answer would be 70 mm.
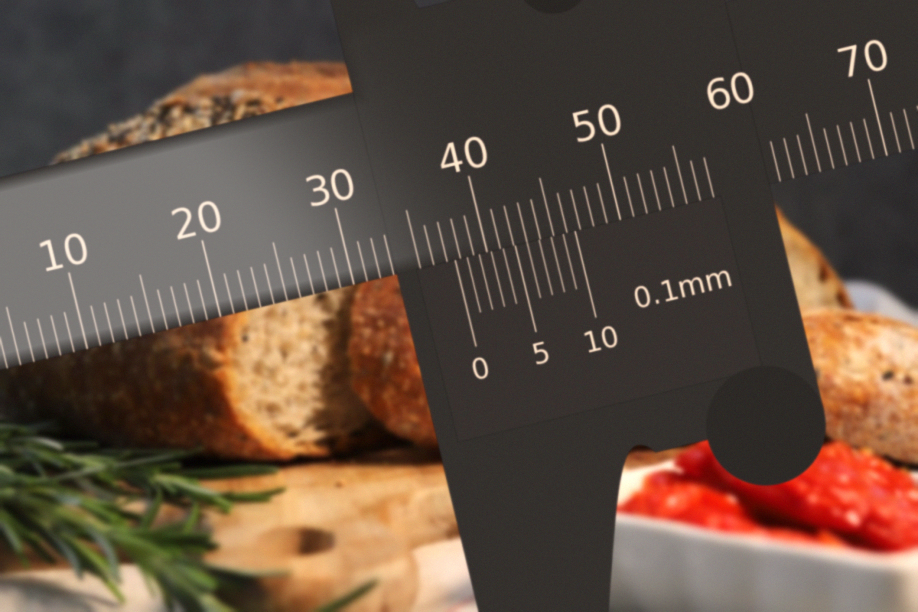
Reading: 37.6 mm
